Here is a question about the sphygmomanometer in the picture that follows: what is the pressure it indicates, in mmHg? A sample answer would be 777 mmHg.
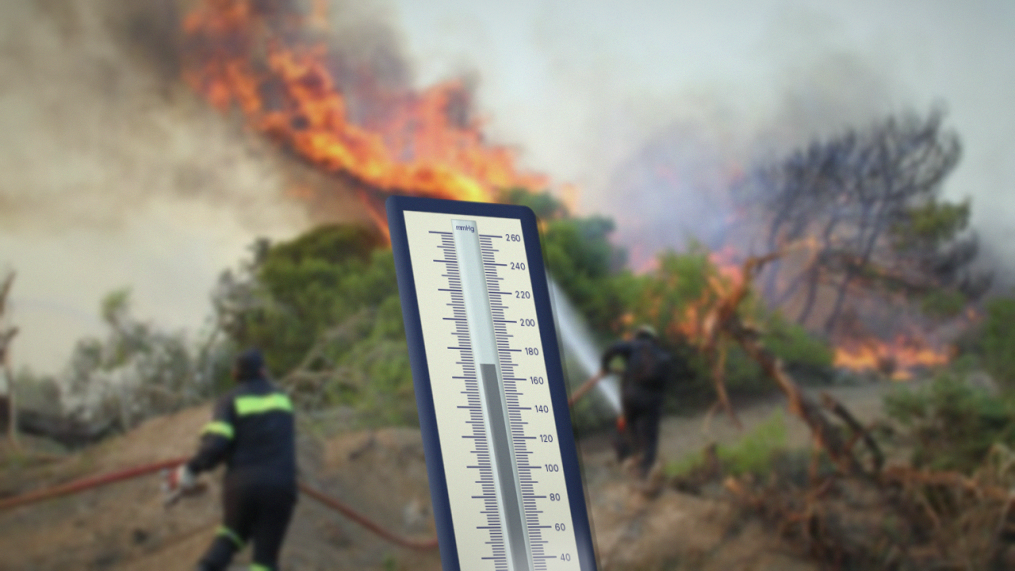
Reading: 170 mmHg
